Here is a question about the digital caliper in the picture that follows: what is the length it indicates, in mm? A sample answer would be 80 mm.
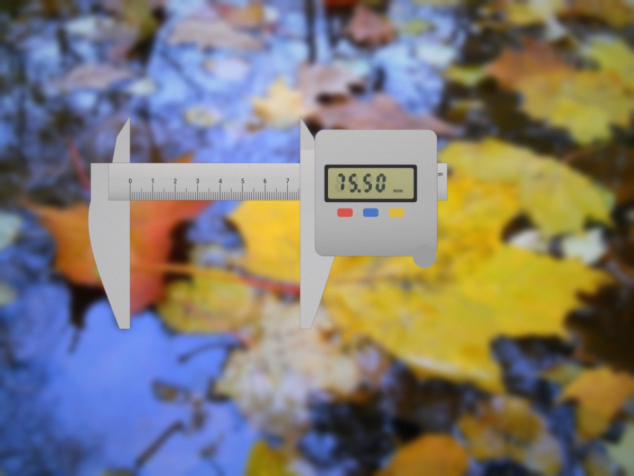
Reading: 75.50 mm
